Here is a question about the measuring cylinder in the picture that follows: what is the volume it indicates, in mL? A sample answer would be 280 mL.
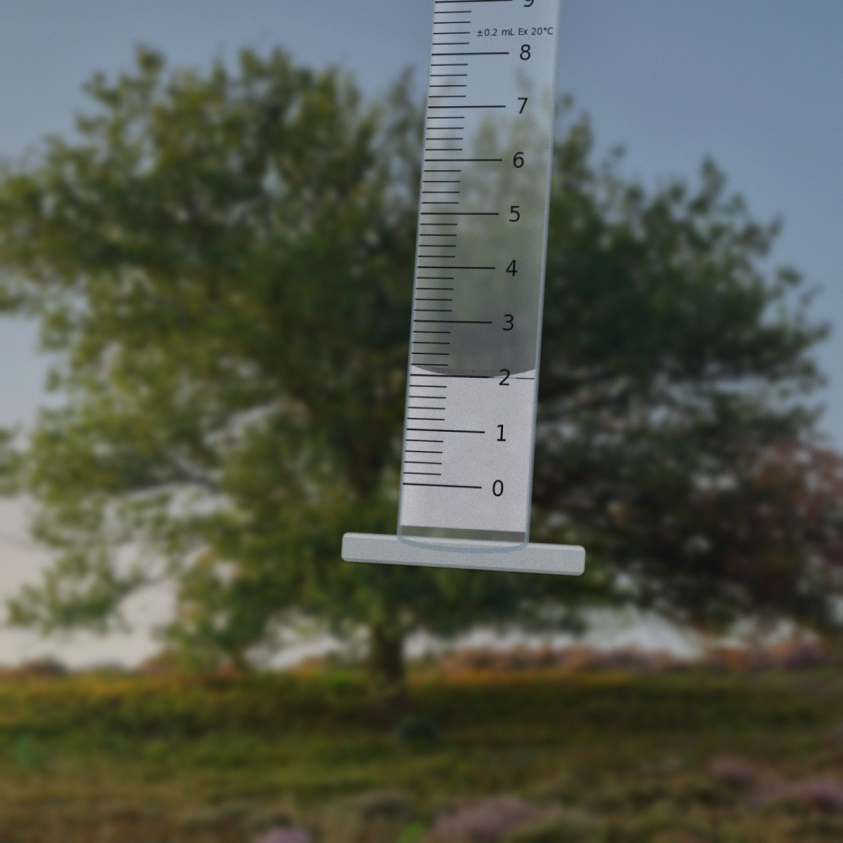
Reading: 2 mL
